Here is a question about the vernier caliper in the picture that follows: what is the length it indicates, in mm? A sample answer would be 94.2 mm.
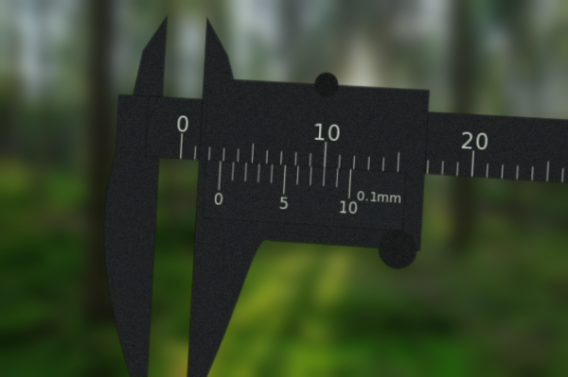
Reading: 2.8 mm
